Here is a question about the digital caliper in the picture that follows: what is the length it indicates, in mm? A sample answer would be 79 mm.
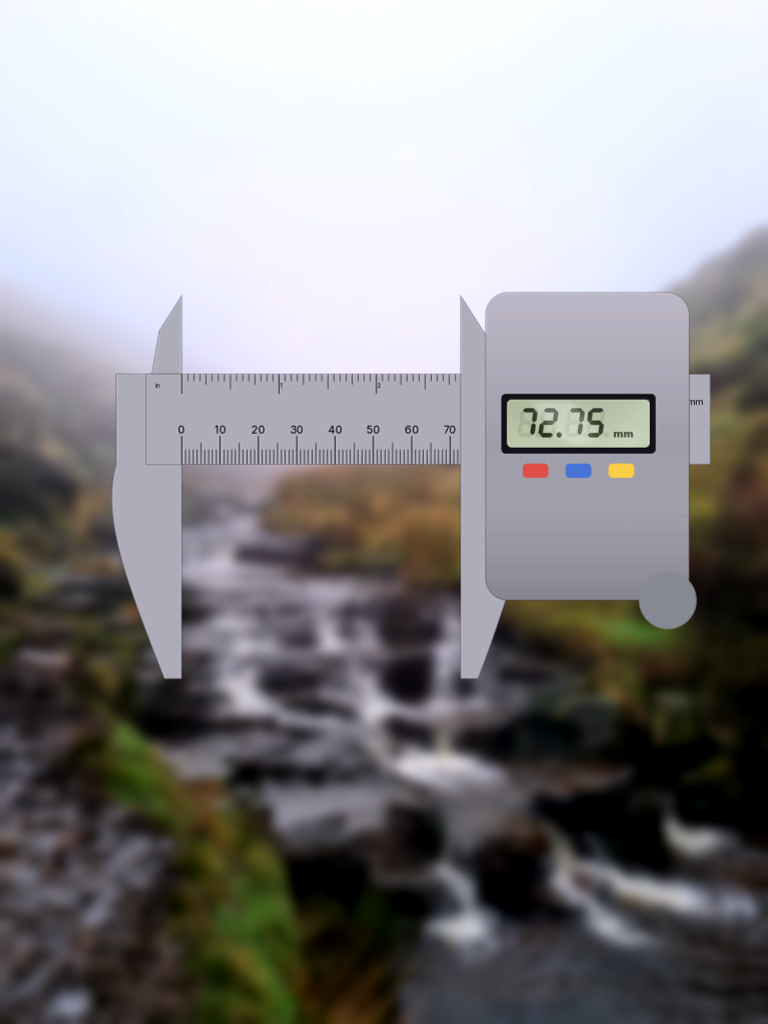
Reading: 72.75 mm
